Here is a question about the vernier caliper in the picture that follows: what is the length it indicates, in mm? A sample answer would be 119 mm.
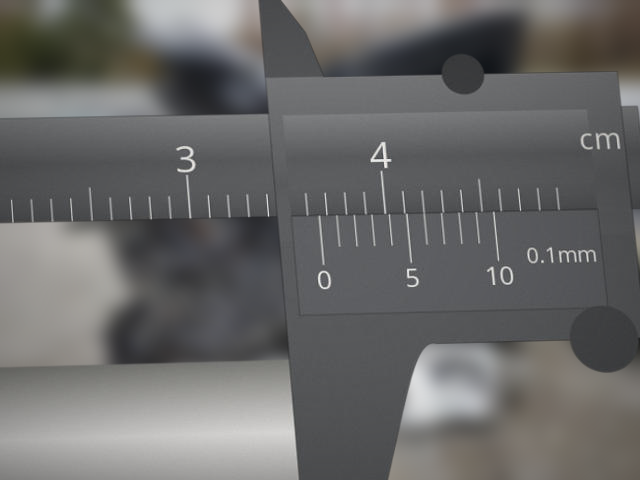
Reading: 36.6 mm
